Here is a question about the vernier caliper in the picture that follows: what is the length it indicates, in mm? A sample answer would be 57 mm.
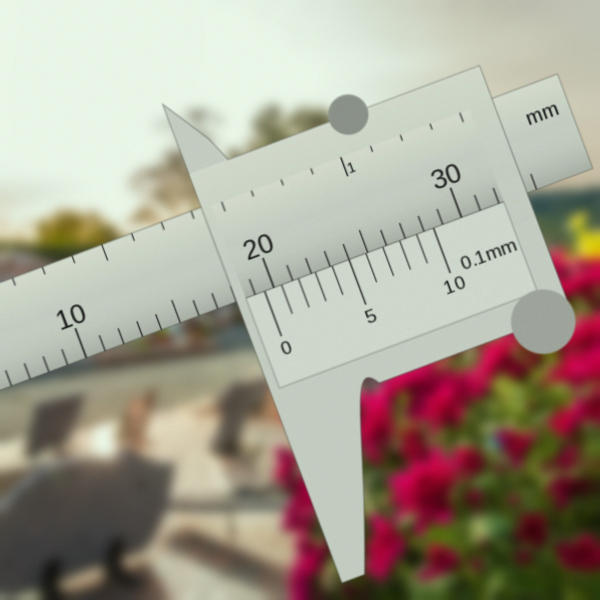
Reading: 19.5 mm
